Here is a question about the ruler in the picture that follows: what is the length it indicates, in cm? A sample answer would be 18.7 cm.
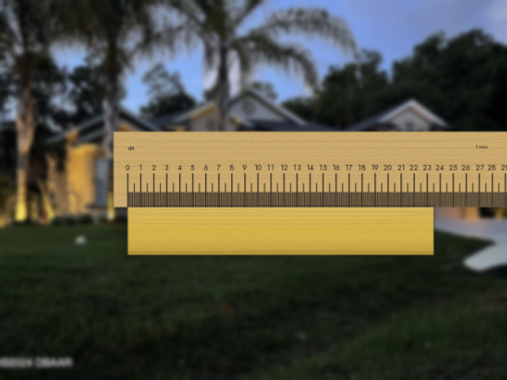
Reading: 23.5 cm
